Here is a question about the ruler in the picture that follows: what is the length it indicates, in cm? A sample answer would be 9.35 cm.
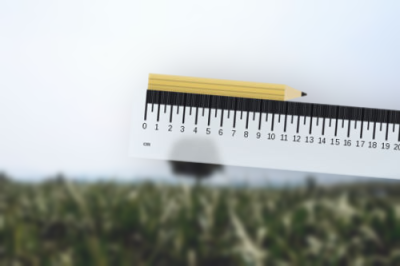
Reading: 12.5 cm
